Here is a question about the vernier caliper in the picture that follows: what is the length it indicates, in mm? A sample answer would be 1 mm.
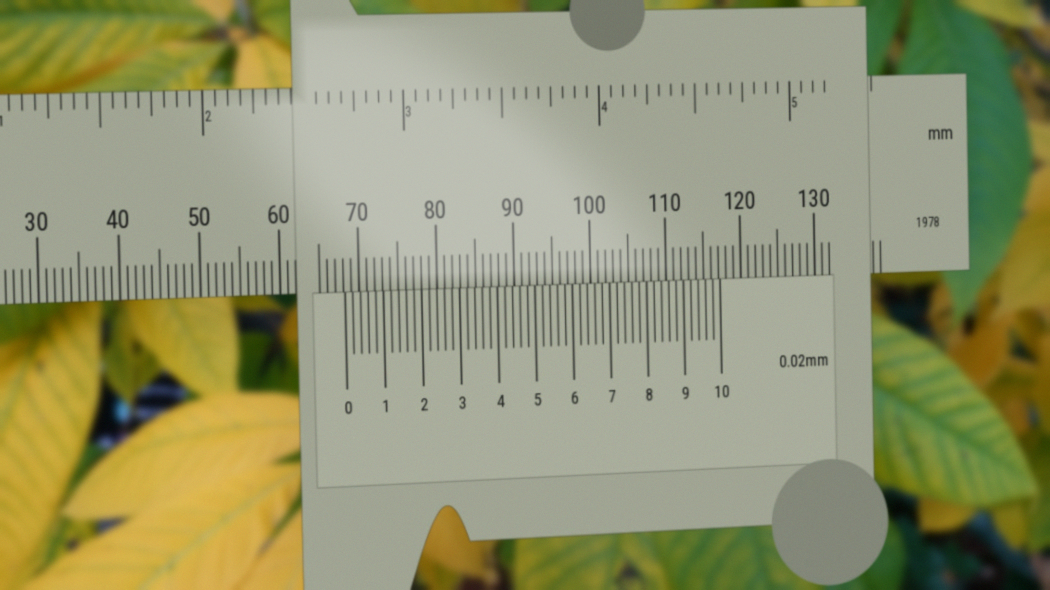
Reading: 68.2 mm
